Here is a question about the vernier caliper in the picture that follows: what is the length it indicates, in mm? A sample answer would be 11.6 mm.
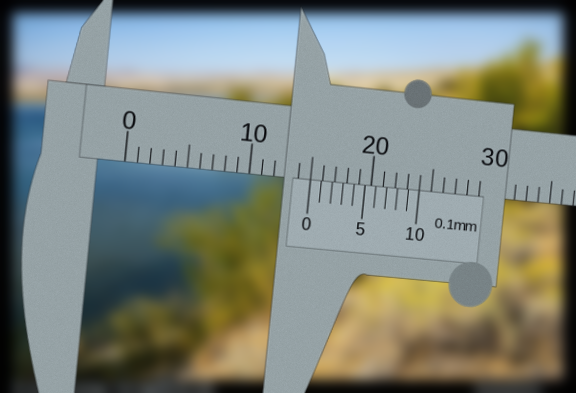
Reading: 15.0 mm
